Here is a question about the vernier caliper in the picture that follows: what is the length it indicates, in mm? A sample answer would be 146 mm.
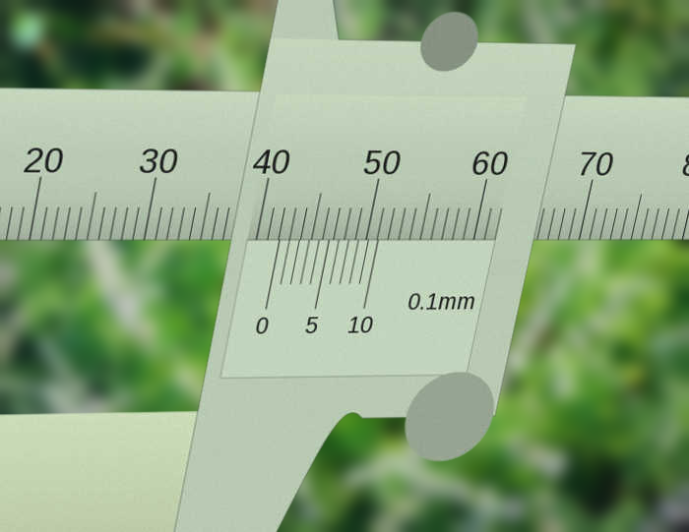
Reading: 42.1 mm
